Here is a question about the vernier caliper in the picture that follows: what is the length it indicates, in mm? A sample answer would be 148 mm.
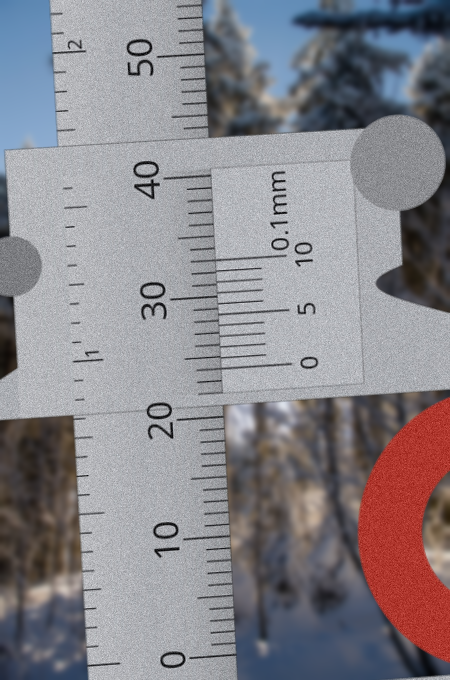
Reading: 24.0 mm
